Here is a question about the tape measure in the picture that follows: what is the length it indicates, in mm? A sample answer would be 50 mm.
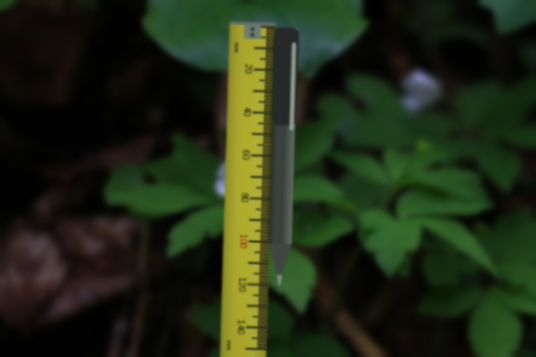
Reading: 120 mm
